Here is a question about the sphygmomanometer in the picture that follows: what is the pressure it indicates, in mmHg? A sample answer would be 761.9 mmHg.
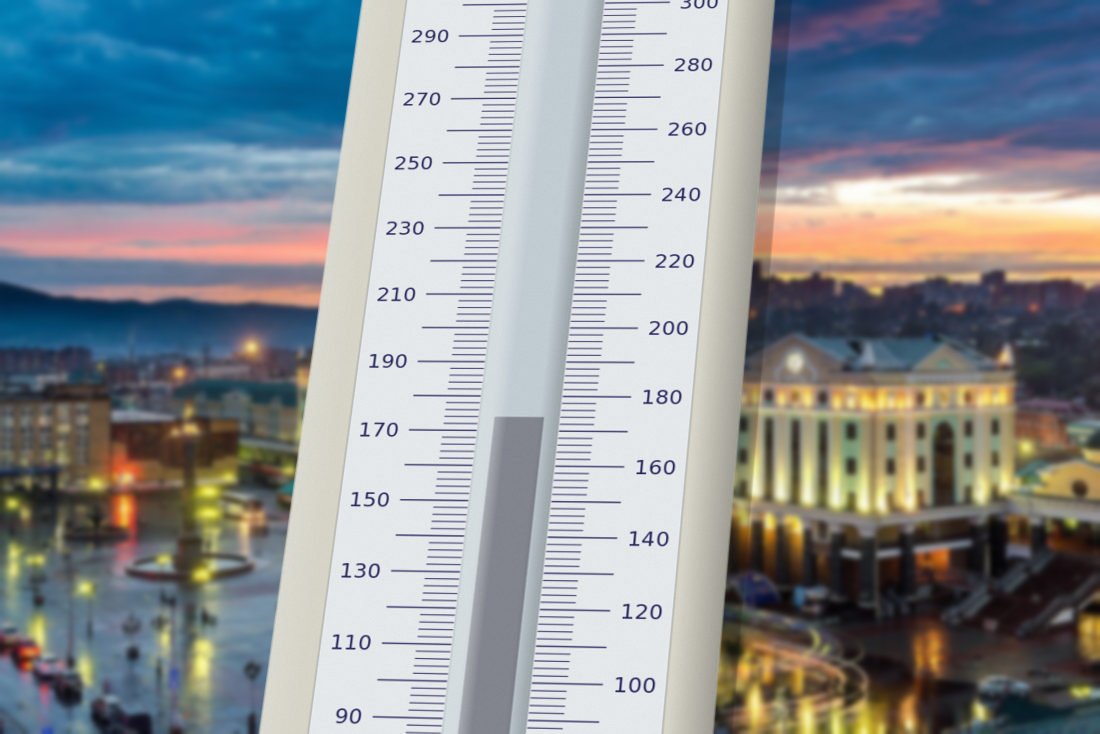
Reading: 174 mmHg
